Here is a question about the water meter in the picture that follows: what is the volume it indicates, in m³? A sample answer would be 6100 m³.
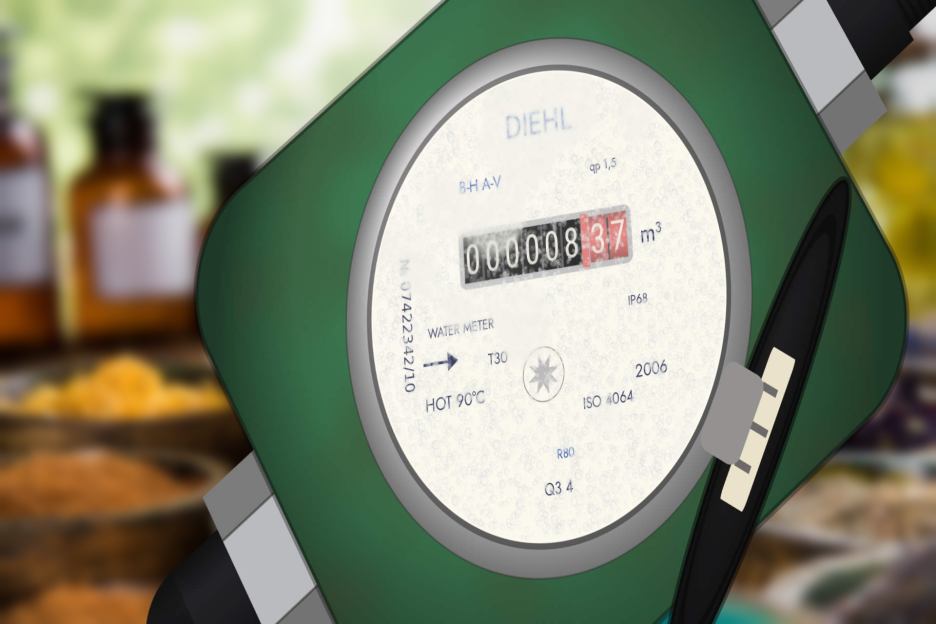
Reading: 8.37 m³
